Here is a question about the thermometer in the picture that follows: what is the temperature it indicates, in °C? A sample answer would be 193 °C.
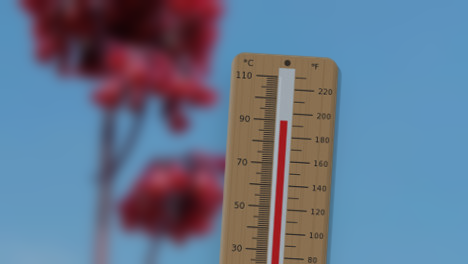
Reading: 90 °C
